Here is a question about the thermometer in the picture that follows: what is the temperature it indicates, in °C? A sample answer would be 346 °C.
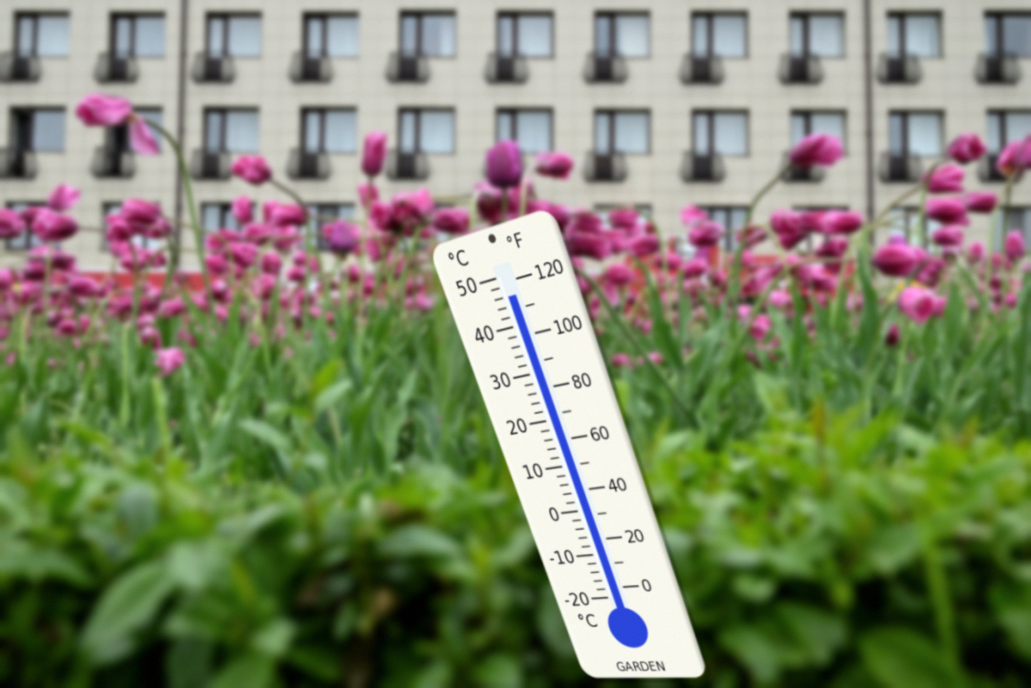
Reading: 46 °C
